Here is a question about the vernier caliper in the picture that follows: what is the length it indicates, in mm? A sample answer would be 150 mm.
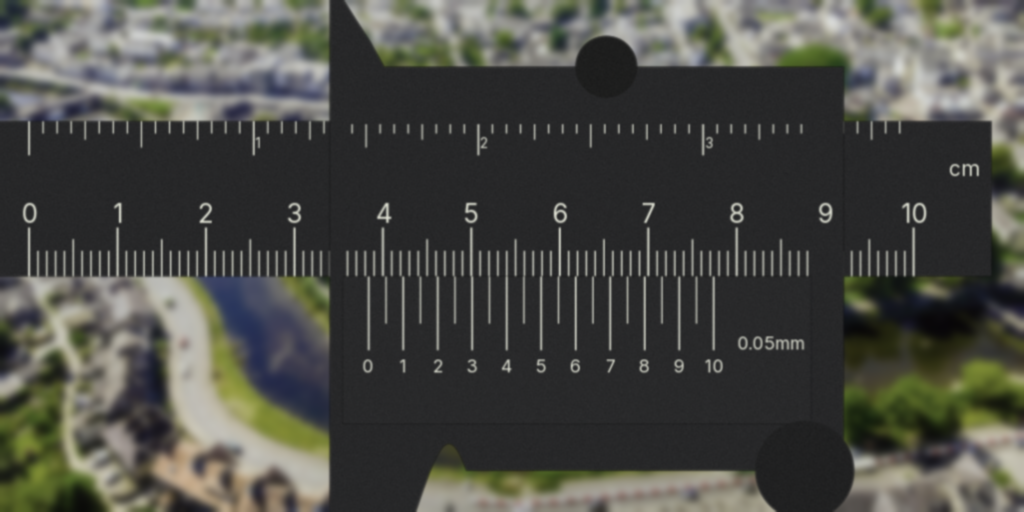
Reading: 38.4 mm
